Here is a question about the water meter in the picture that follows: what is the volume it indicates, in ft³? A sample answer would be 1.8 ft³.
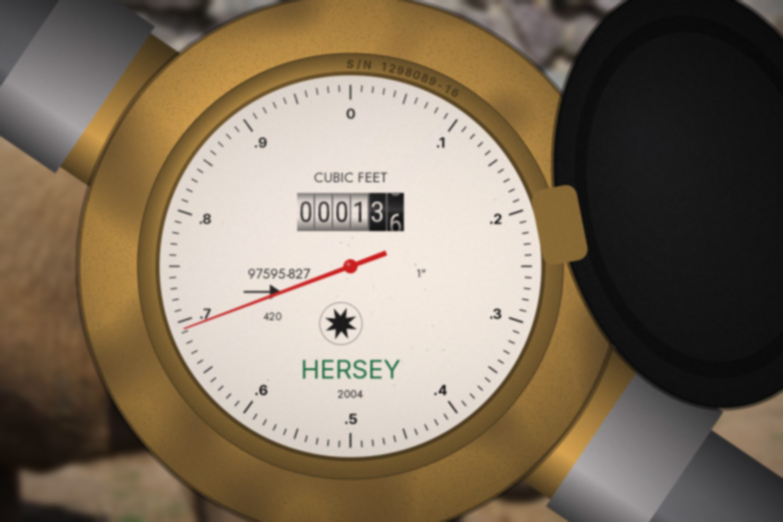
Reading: 135.69 ft³
